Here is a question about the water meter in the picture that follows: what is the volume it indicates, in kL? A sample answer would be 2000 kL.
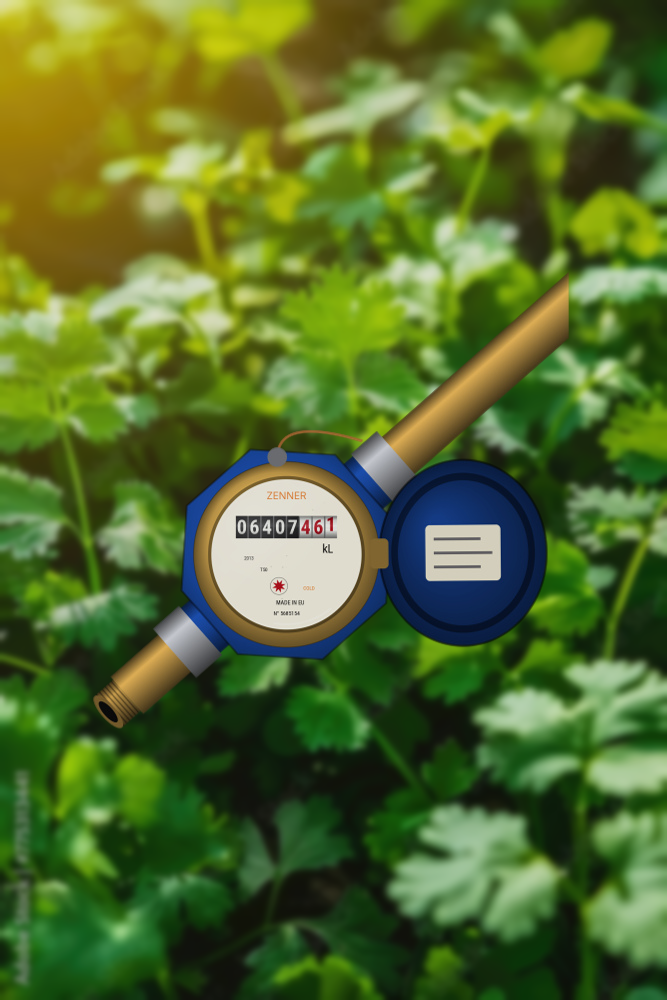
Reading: 6407.461 kL
